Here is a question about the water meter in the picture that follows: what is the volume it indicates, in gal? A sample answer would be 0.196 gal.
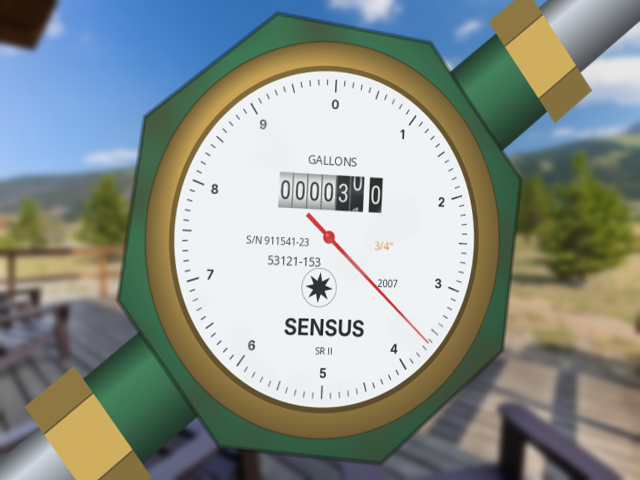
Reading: 303.6 gal
